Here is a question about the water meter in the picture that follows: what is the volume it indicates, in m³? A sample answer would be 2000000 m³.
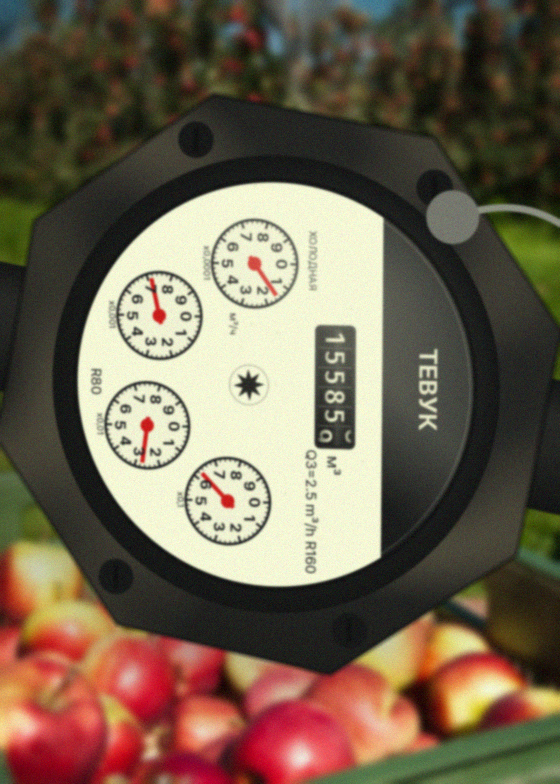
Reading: 155858.6271 m³
